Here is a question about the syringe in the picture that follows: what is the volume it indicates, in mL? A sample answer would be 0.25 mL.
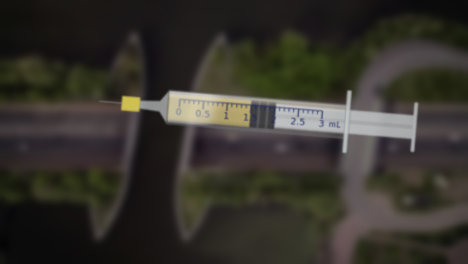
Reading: 1.5 mL
